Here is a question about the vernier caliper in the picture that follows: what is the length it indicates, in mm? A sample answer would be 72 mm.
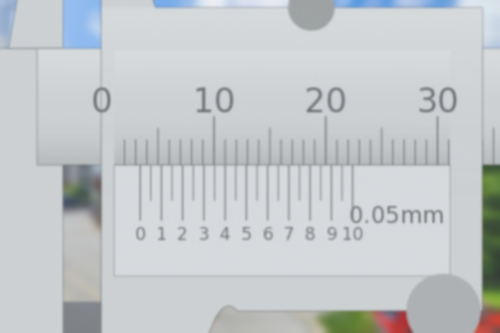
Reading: 3.4 mm
